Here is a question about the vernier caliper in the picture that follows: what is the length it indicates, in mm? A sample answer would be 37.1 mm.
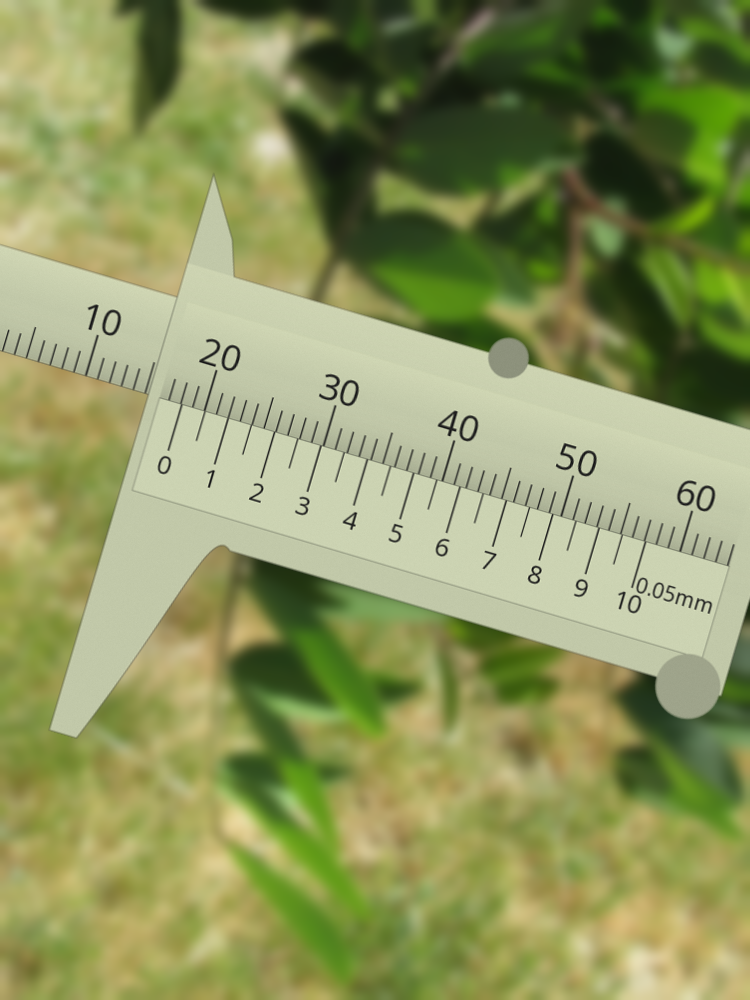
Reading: 18.1 mm
